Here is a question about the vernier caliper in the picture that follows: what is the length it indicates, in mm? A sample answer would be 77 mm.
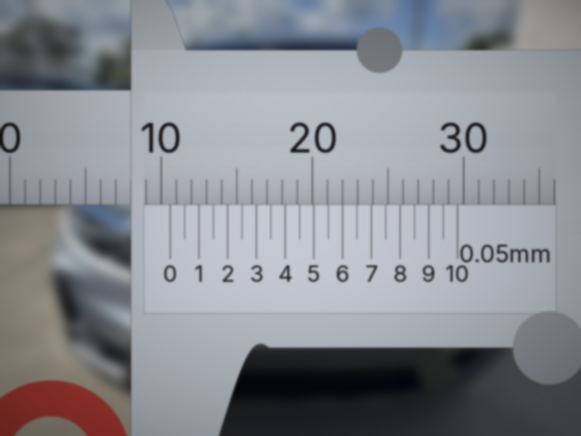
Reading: 10.6 mm
